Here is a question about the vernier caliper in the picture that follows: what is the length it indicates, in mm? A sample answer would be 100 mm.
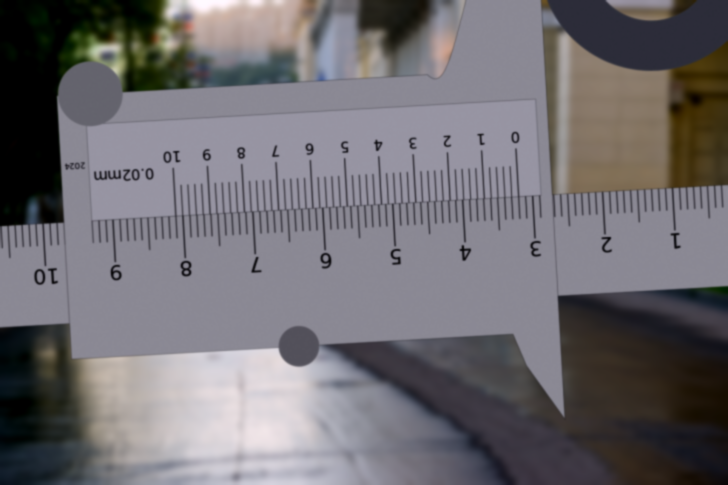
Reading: 32.0 mm
